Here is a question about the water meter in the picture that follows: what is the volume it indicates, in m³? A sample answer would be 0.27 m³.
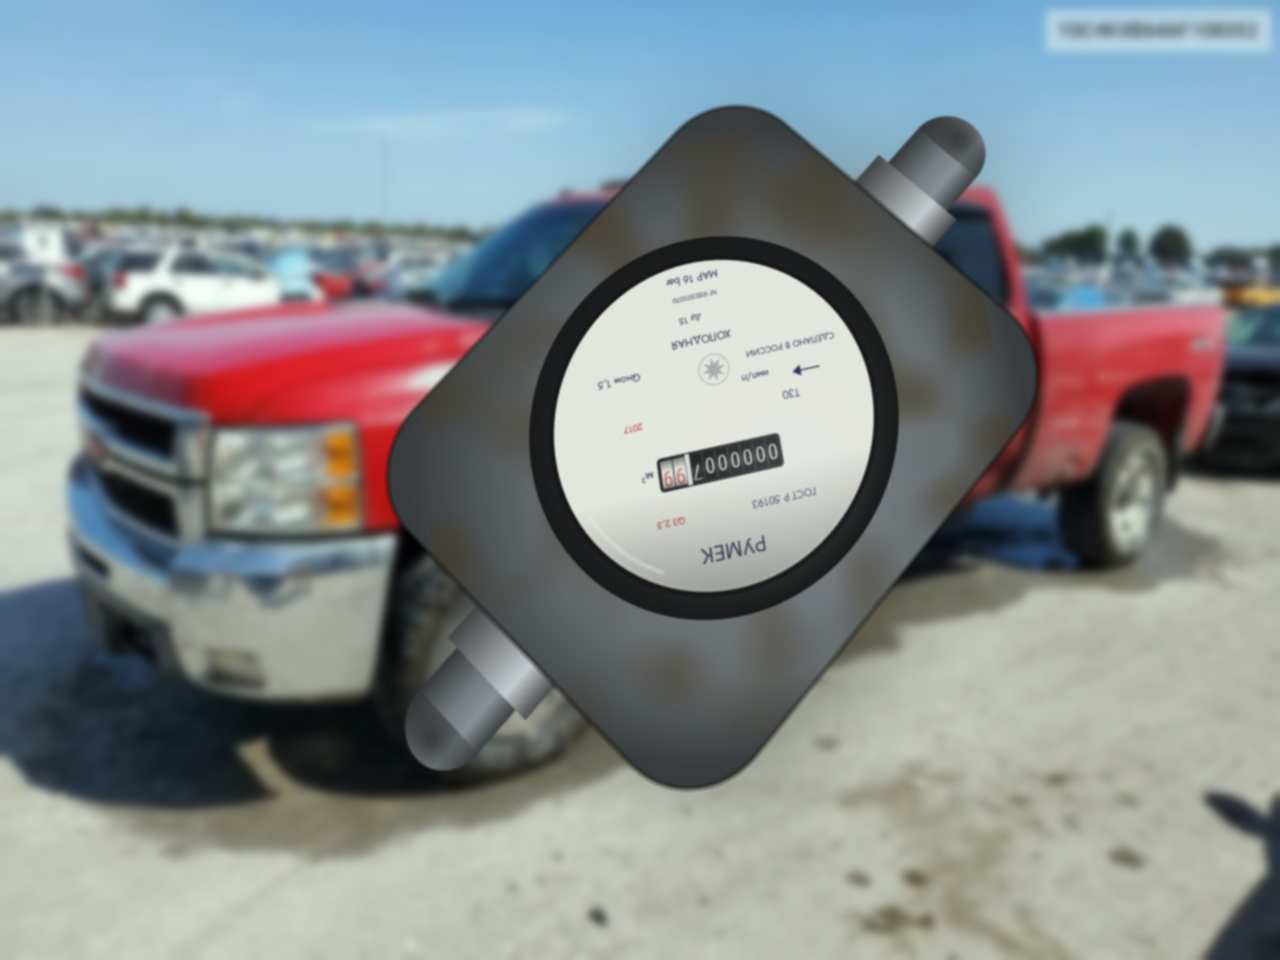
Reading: 7.99 m³
